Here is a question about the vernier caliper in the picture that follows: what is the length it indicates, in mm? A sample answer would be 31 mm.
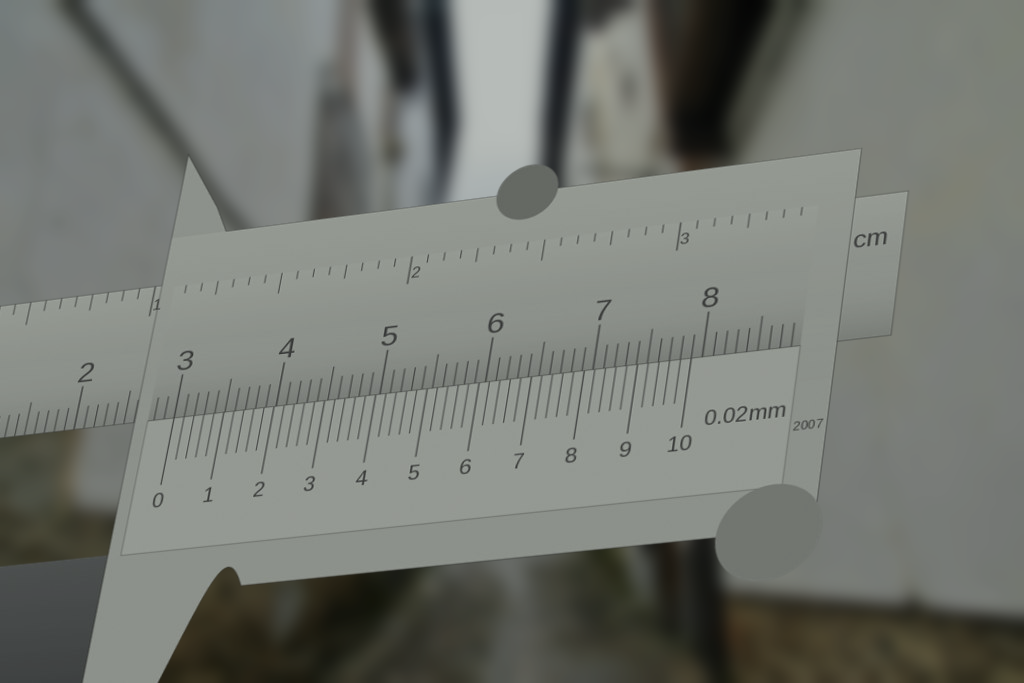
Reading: 30.0 mm
